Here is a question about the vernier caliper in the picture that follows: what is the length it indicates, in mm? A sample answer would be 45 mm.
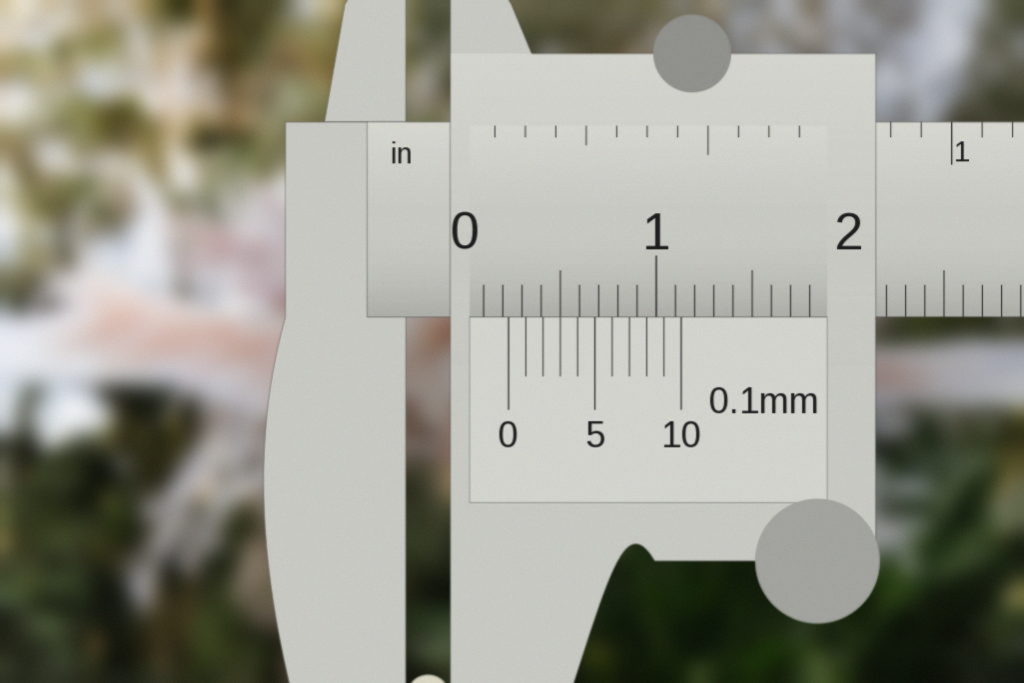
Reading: 2.3 mm
